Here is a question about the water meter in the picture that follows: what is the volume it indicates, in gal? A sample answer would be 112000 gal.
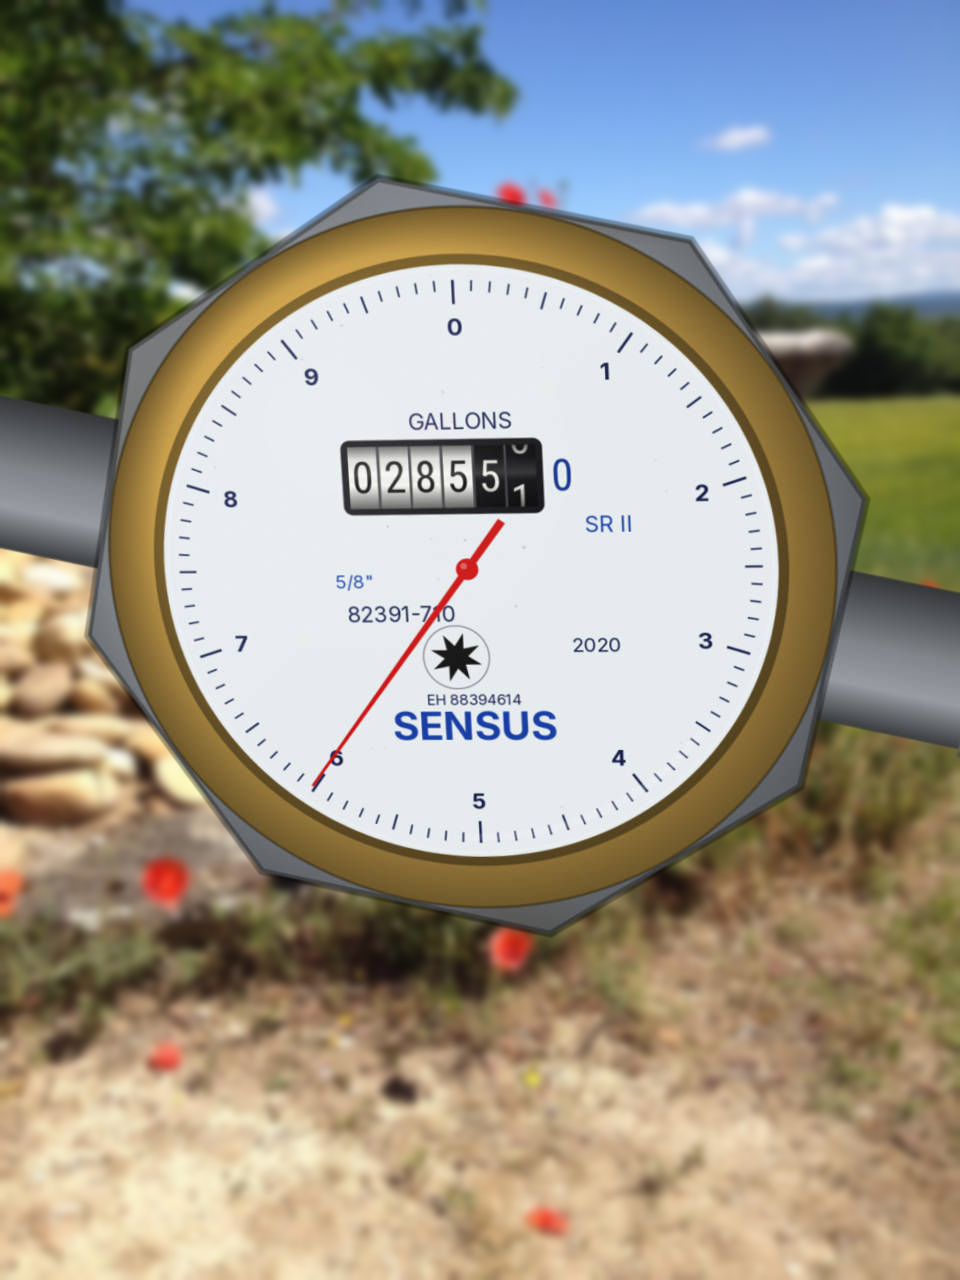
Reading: 285506.0 gal
